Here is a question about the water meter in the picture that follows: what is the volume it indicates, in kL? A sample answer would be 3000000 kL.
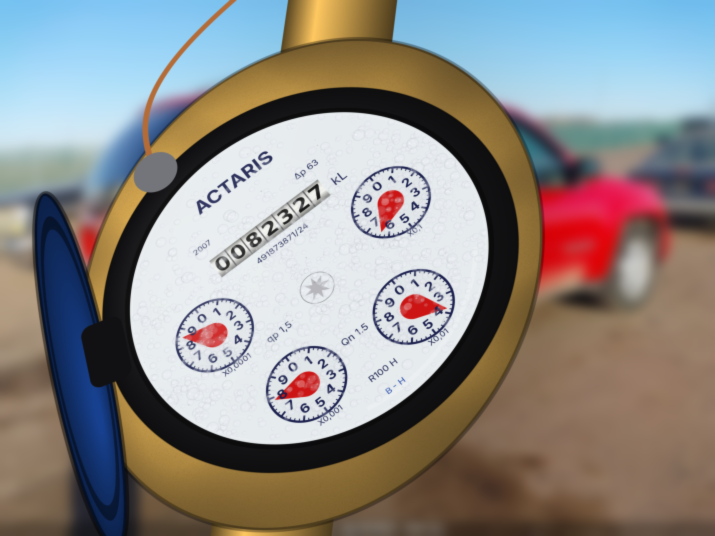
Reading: 82327.6378 kL
